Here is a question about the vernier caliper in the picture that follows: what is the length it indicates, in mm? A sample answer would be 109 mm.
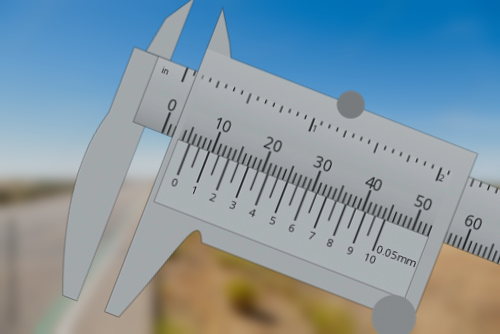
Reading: 5.5 mm
